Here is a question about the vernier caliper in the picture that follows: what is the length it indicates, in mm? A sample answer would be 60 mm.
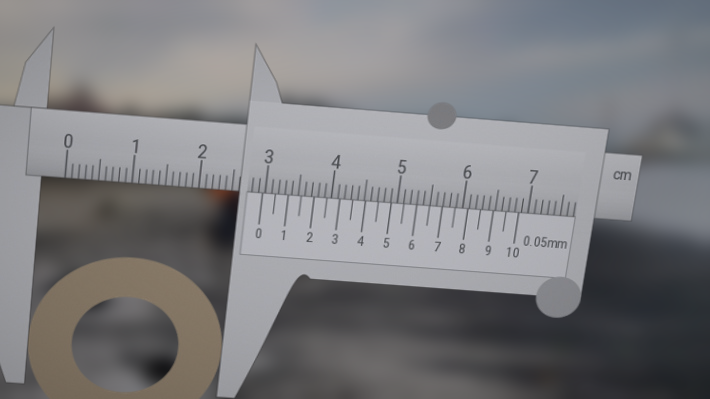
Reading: 29.6 mm
